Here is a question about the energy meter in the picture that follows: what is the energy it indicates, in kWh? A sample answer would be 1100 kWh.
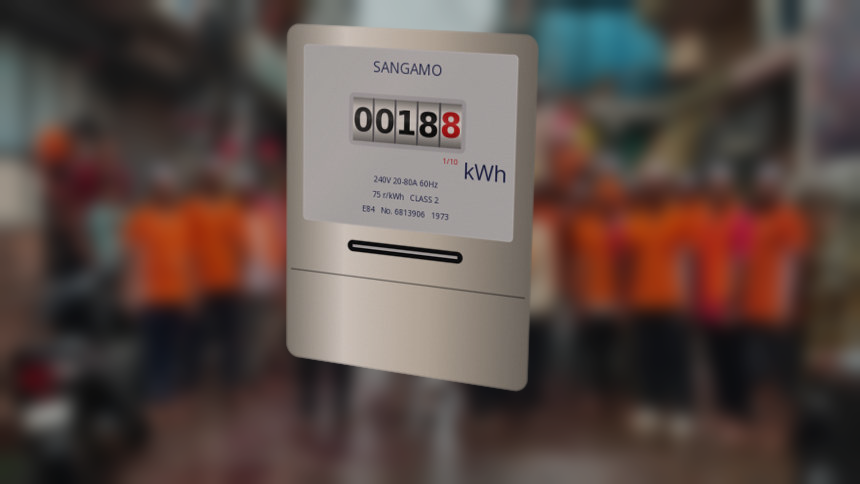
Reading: 18.8 kWh
